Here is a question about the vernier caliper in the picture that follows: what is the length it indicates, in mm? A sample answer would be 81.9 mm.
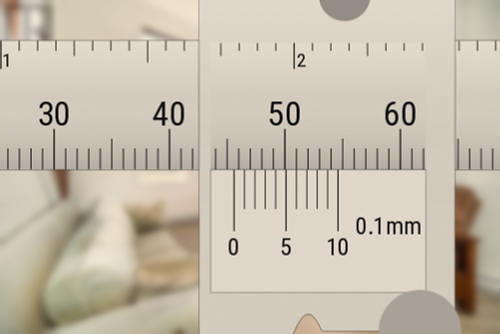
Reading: 45.6 mm
